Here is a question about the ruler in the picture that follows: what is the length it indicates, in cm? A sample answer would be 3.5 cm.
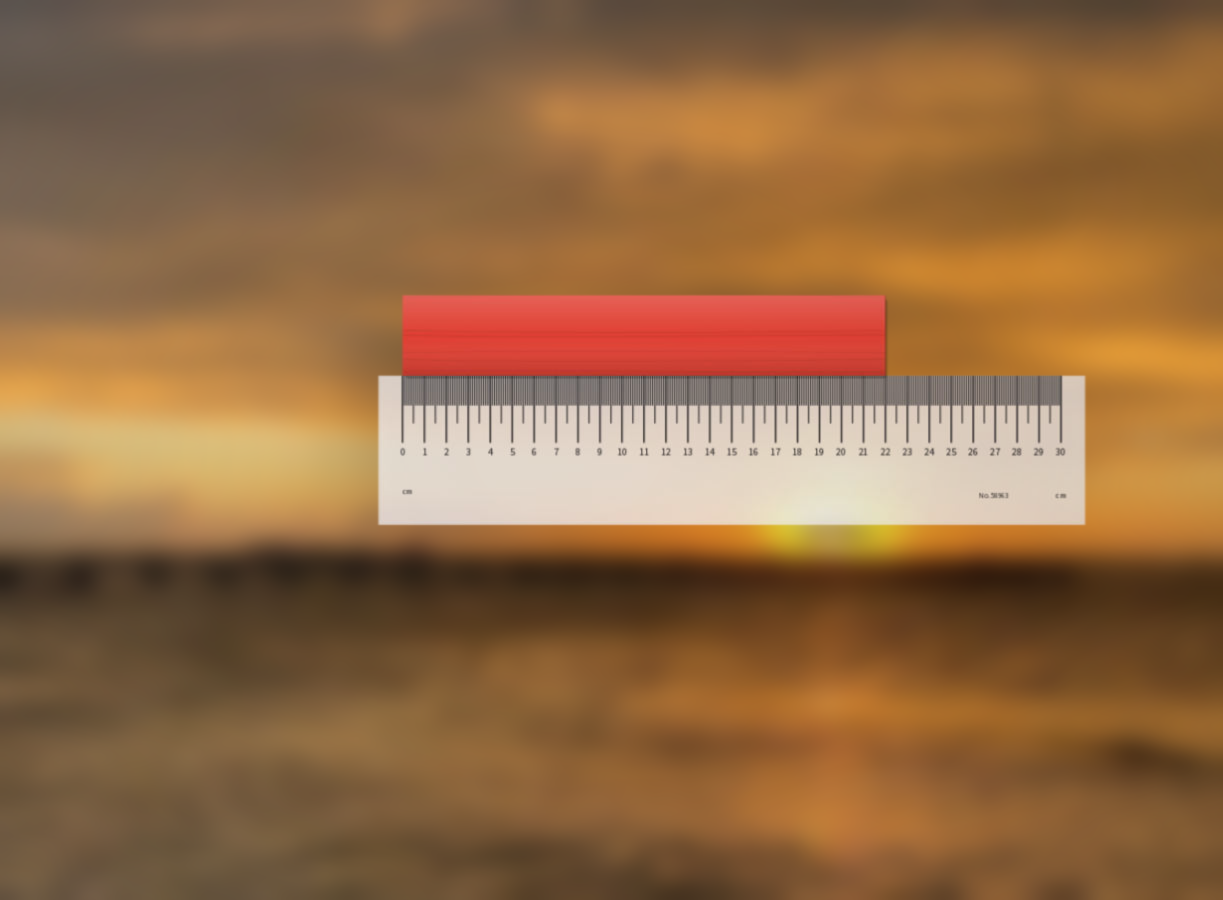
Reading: 22 cm
